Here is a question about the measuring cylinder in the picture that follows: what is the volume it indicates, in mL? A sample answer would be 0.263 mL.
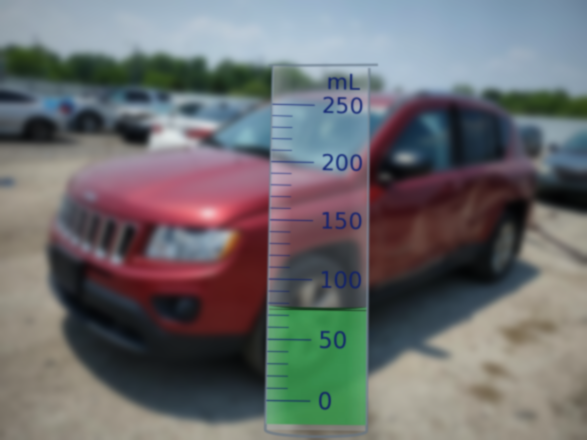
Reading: 75 mL
